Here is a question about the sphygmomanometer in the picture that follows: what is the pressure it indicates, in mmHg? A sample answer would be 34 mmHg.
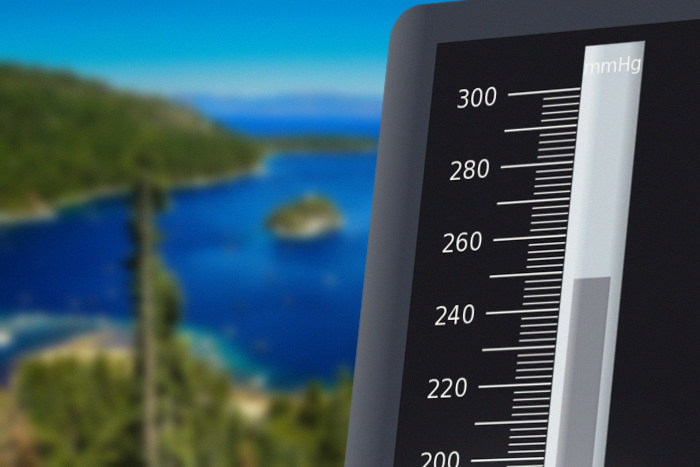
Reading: 248 mmHg
